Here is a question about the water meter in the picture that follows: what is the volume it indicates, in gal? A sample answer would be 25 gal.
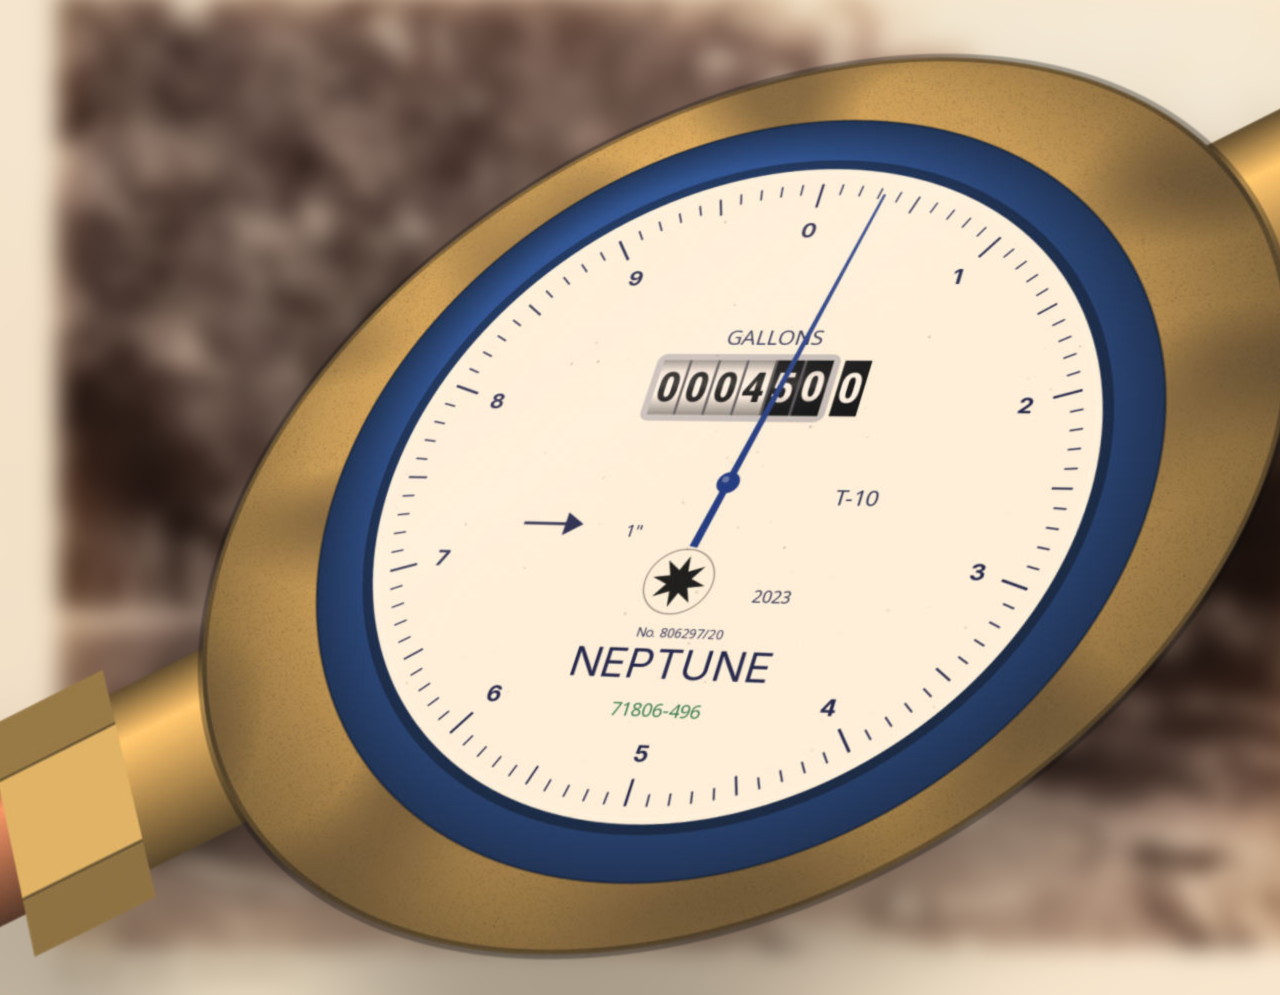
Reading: 4500.3 gal
